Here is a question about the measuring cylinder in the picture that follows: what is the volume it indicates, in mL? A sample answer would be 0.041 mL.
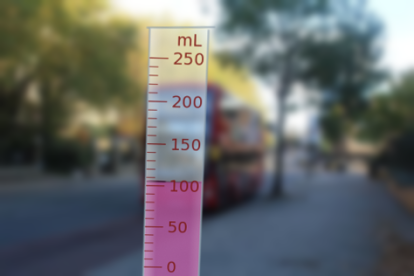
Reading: 105 mL
